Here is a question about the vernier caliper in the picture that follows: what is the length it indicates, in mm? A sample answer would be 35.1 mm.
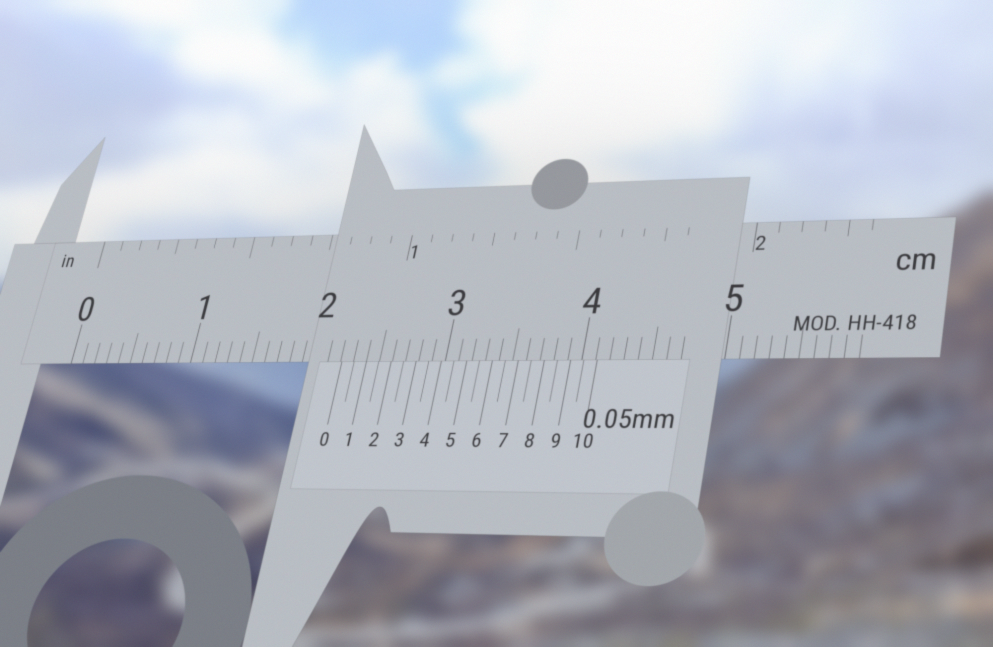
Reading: 22.1 mm
